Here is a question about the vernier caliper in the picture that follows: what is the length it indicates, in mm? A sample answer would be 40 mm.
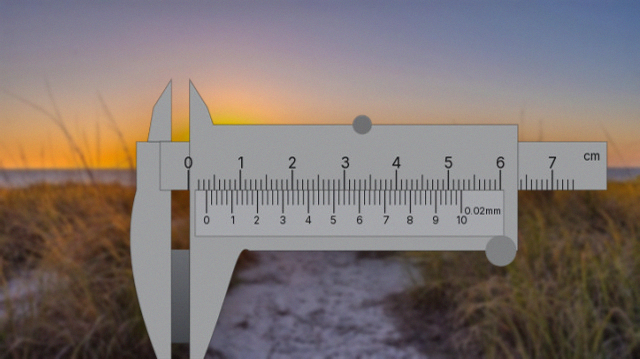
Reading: 3.5 mm
